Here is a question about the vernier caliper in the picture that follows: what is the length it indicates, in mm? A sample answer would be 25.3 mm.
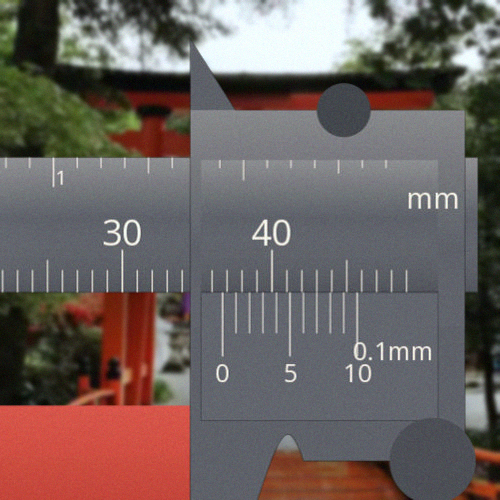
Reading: 36.7 mm
